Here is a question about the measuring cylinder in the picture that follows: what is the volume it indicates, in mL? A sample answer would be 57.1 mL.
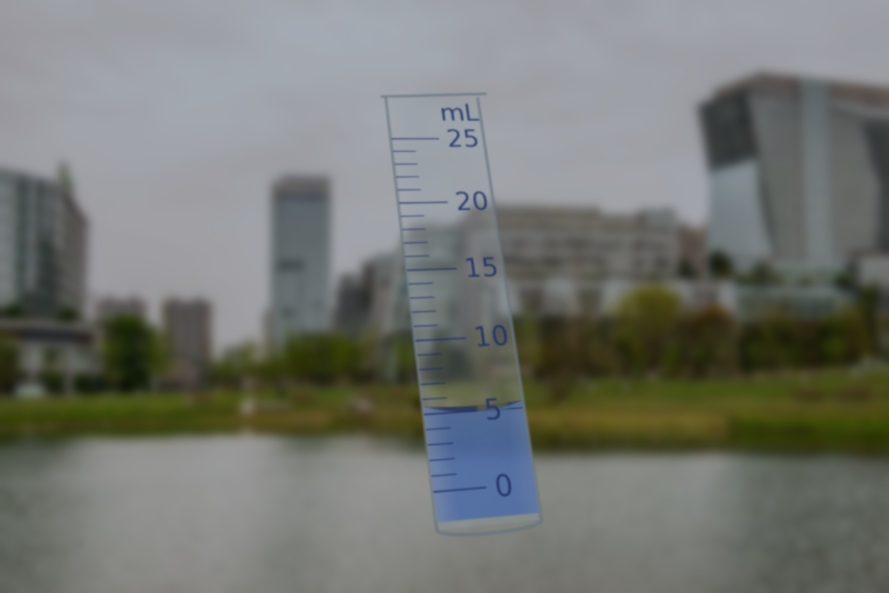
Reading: 5 mL
